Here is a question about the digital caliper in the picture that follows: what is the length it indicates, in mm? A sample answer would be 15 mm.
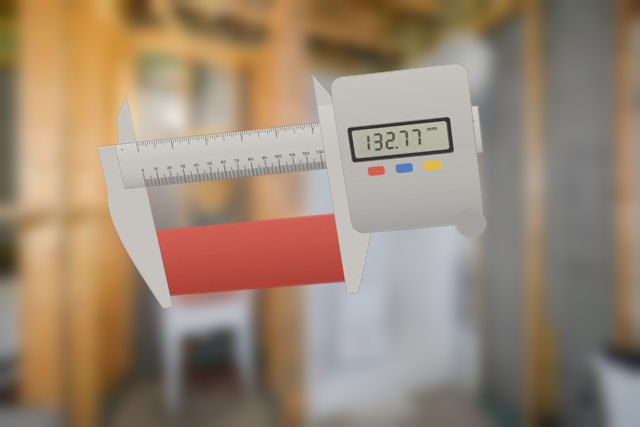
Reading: 132.77 mm
